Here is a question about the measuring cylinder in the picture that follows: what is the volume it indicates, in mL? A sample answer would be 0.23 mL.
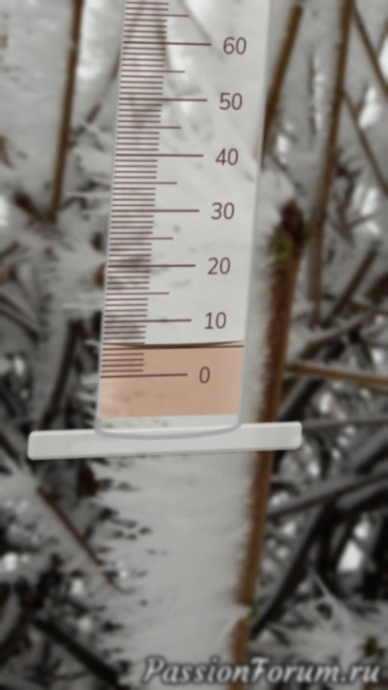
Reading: 5 mL
